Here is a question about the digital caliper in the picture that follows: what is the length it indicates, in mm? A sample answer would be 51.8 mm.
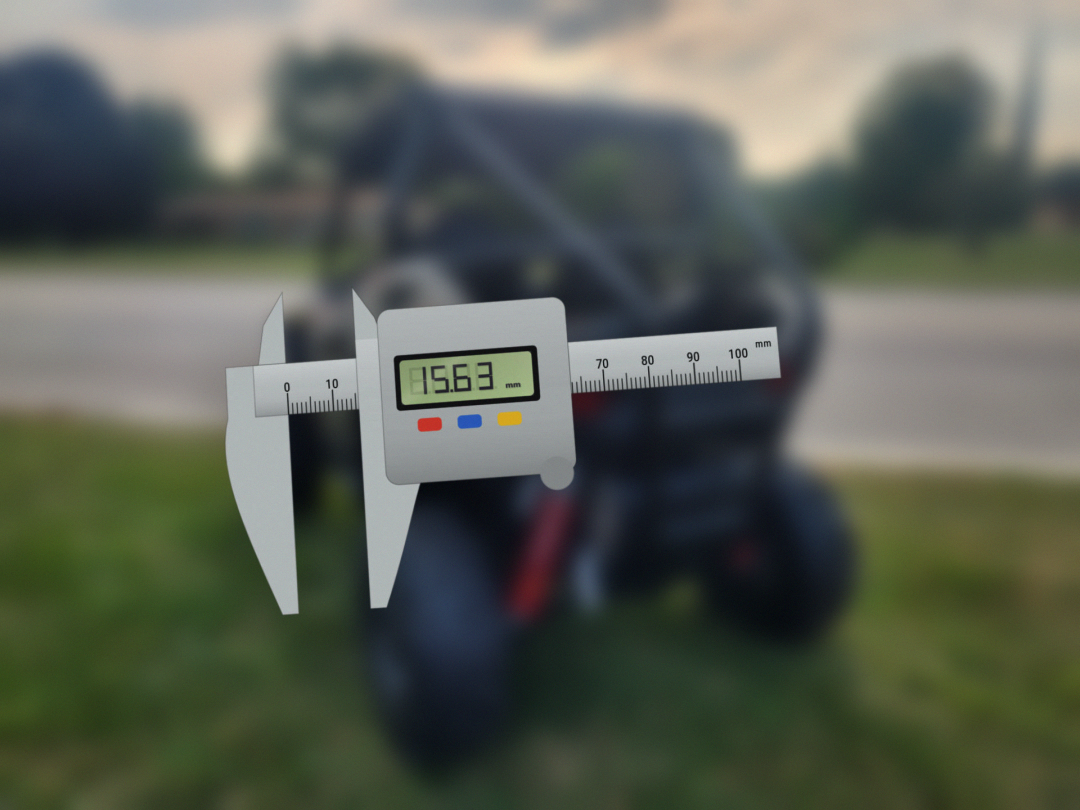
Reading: 15.63 mm
